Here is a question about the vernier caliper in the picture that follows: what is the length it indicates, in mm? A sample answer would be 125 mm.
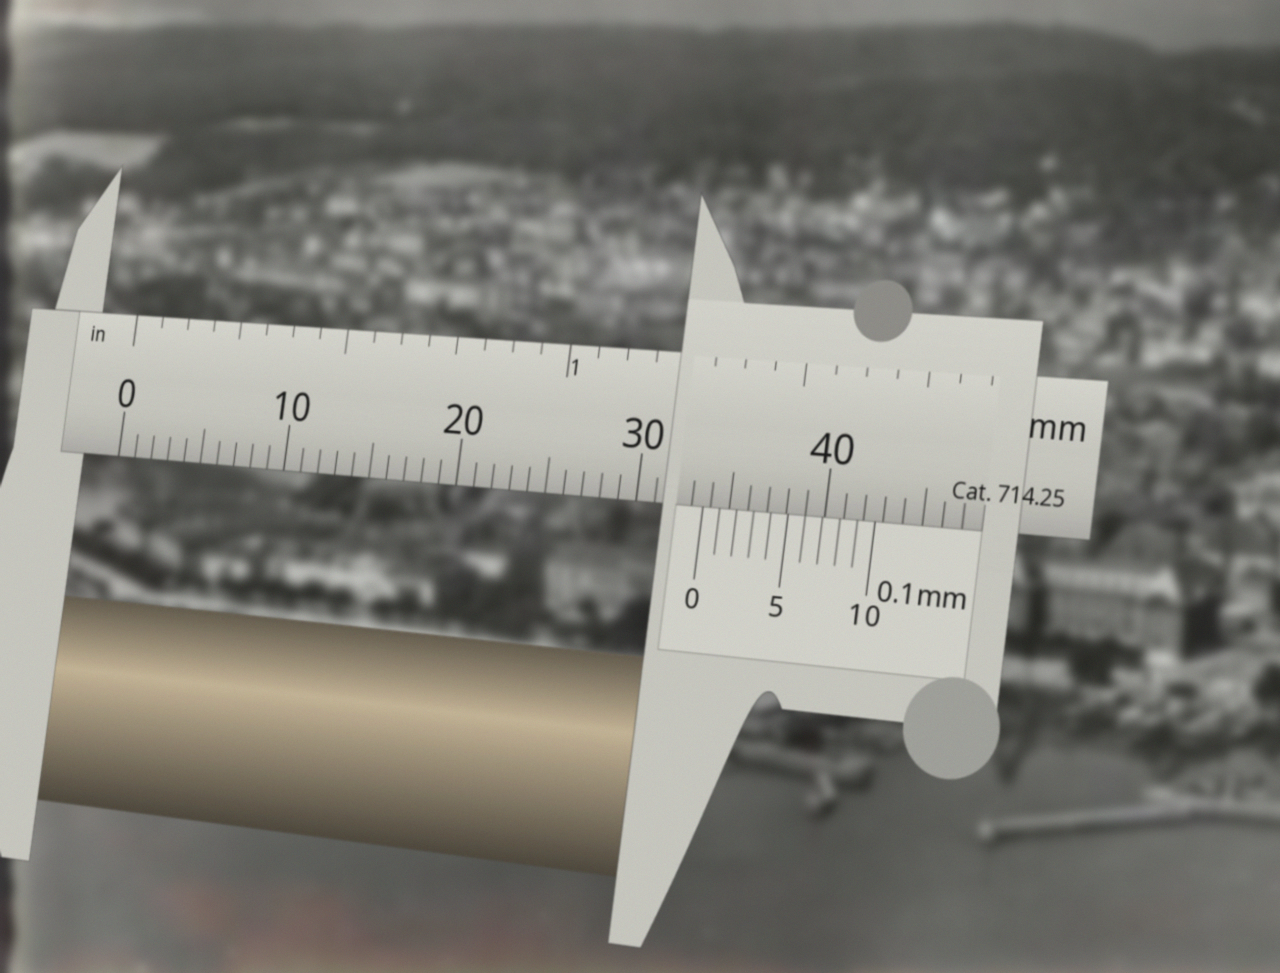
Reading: 33.6 mm
